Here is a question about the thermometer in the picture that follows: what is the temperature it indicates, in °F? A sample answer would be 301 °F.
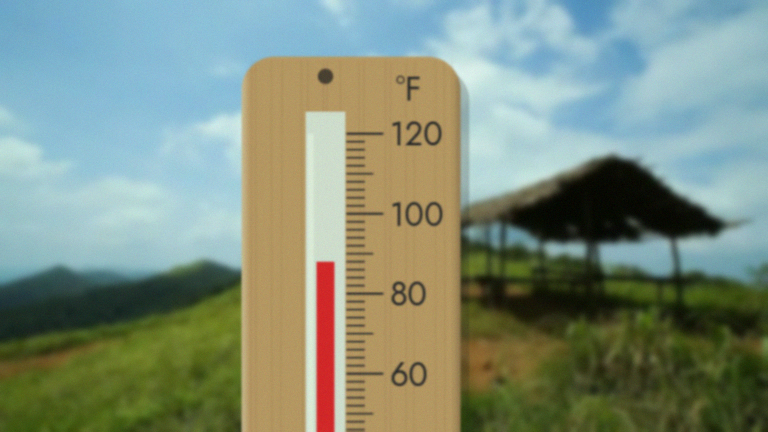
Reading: 88 °F
